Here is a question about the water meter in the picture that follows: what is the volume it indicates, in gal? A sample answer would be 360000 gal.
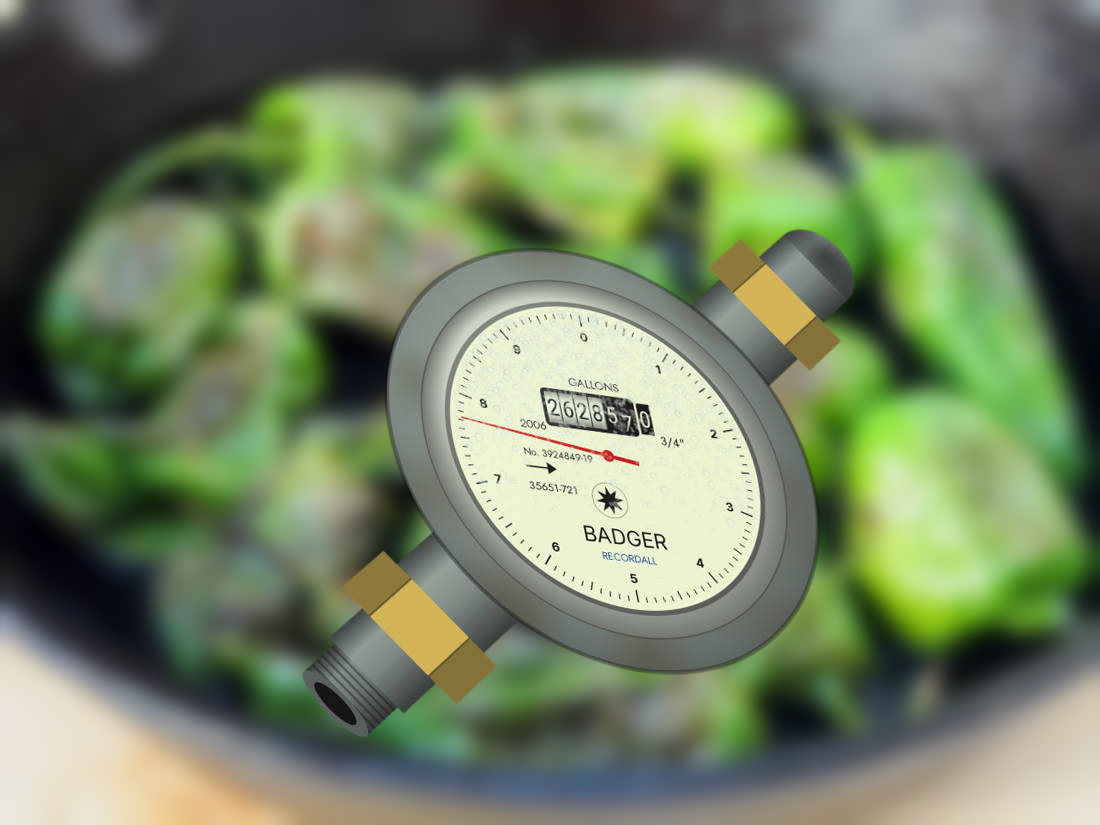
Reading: 2628567.7 gal
